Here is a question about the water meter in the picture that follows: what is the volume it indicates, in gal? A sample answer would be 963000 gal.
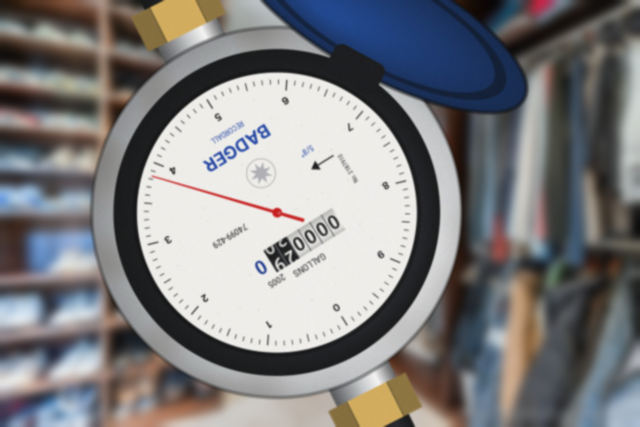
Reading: 293.8 gal
